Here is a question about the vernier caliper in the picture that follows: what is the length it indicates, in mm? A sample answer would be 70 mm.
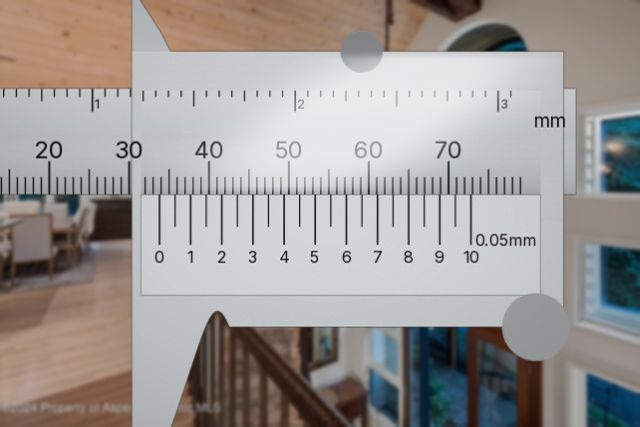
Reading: 33.8 mm
